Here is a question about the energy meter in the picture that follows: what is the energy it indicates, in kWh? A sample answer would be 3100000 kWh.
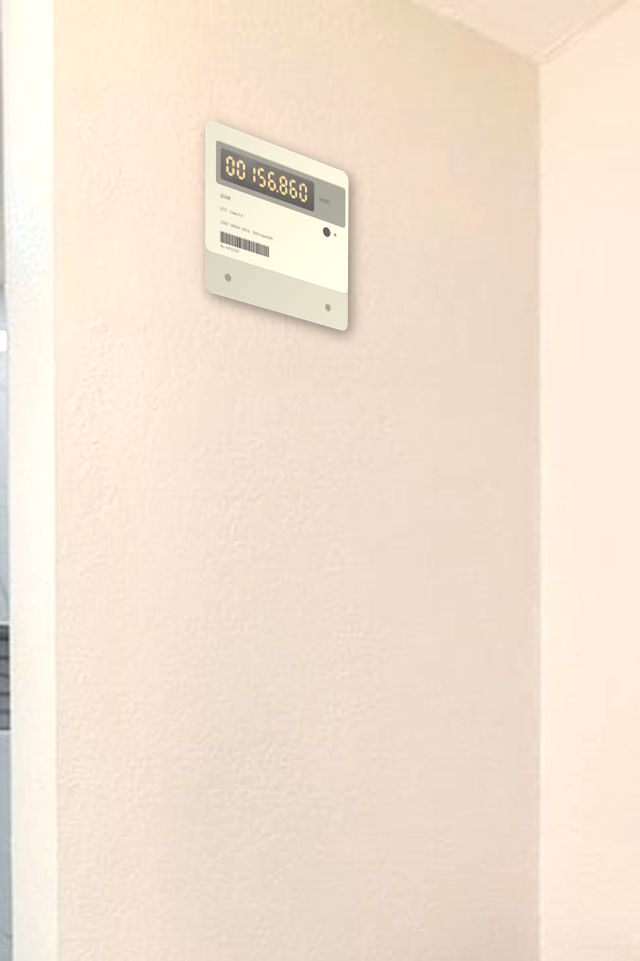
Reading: 156.860 kWh
